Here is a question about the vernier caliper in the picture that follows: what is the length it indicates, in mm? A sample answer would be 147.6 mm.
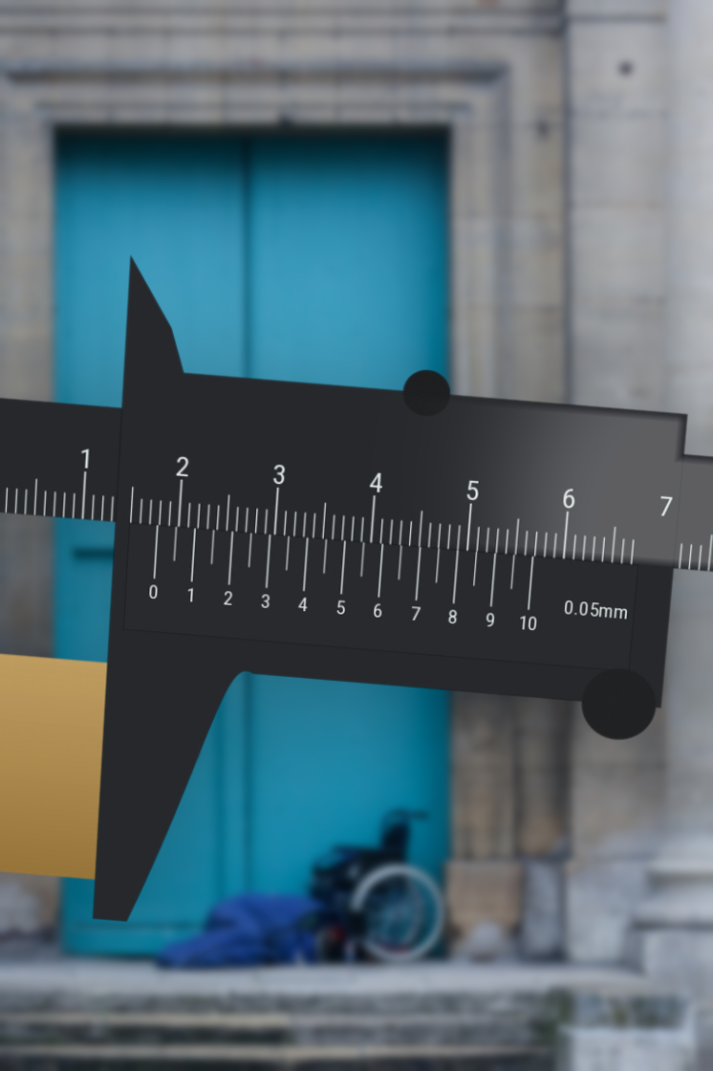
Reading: 17.8 mm
